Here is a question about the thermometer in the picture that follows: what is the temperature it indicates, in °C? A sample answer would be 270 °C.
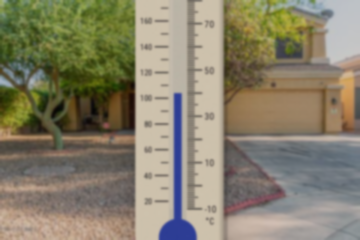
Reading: 40 °C
